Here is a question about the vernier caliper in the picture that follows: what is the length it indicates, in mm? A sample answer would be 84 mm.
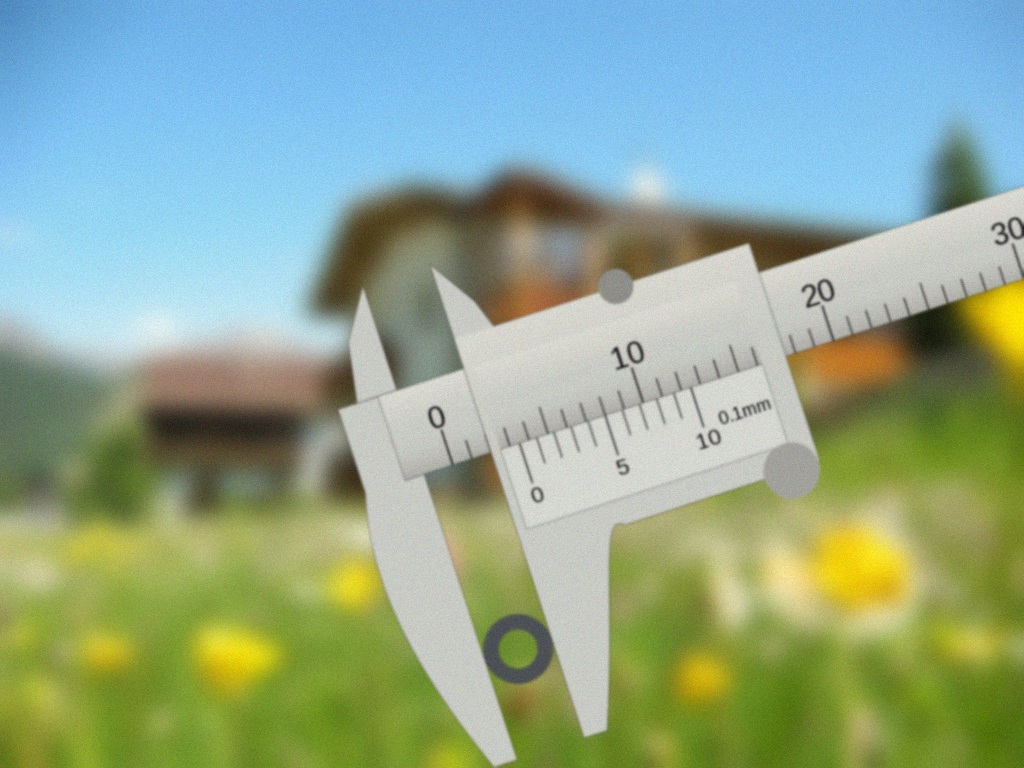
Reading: 3.5 mm
